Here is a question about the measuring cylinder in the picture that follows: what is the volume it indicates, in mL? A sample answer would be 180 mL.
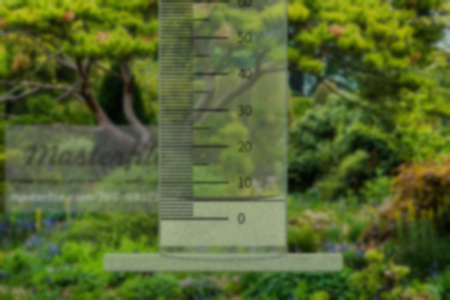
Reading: 5 mL
